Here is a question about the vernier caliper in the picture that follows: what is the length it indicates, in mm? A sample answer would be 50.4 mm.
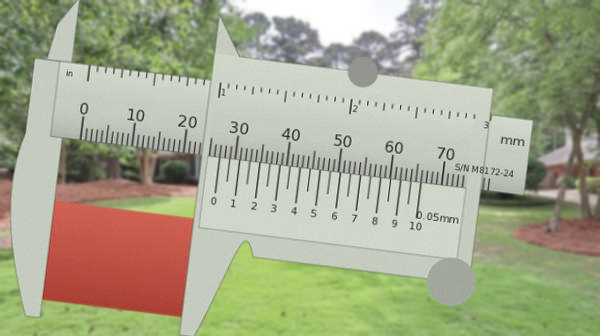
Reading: 27.0 mm
